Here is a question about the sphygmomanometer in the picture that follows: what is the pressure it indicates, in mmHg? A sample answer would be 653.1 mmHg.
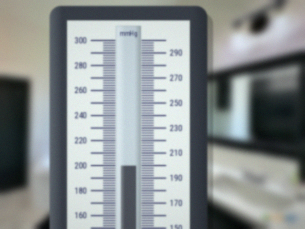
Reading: 200 mmHg
